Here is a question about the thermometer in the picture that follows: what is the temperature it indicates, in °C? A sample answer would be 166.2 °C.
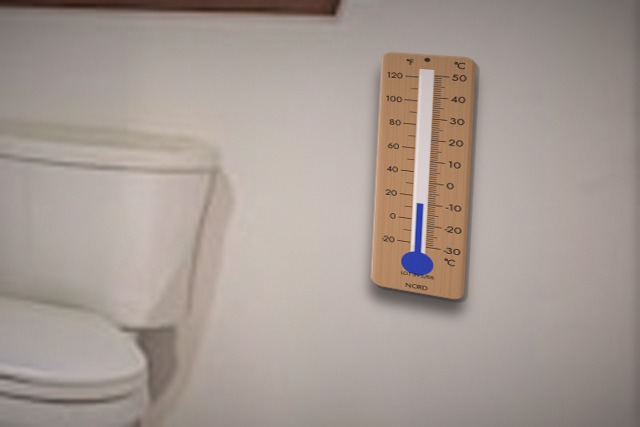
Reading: -10 °C
